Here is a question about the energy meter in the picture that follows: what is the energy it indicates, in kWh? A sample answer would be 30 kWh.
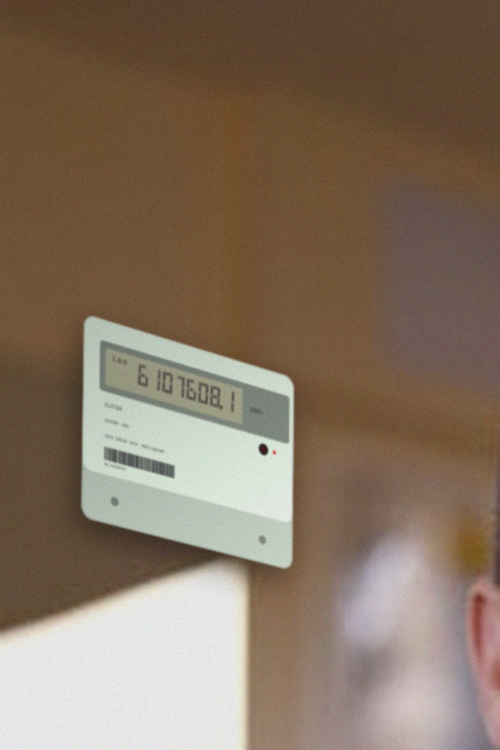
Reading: 6107608.1 kWh
